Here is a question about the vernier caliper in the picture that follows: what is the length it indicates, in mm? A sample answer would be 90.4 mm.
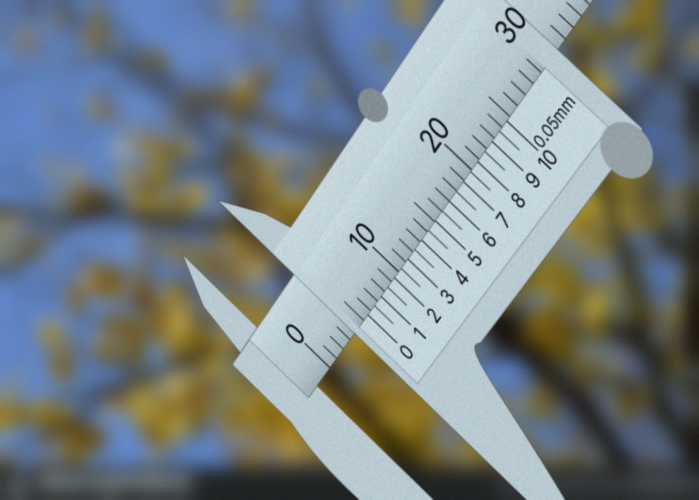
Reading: 5.6 mm
